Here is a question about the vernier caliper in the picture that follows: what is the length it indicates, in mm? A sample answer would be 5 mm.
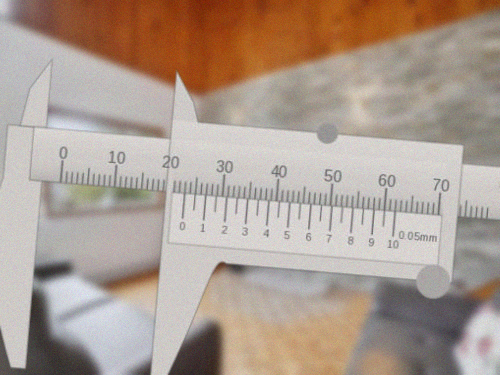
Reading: 23.0 mm
